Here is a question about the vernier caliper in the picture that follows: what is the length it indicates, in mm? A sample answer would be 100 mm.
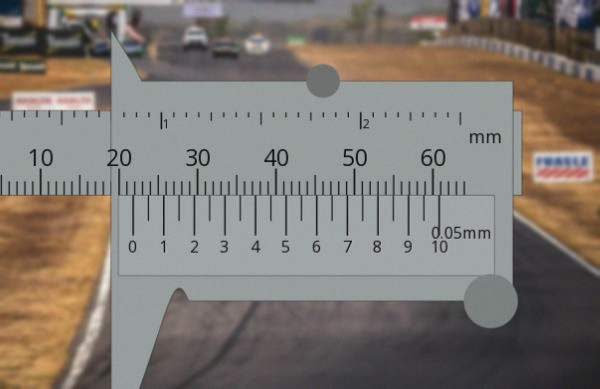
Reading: 21.8 mm
